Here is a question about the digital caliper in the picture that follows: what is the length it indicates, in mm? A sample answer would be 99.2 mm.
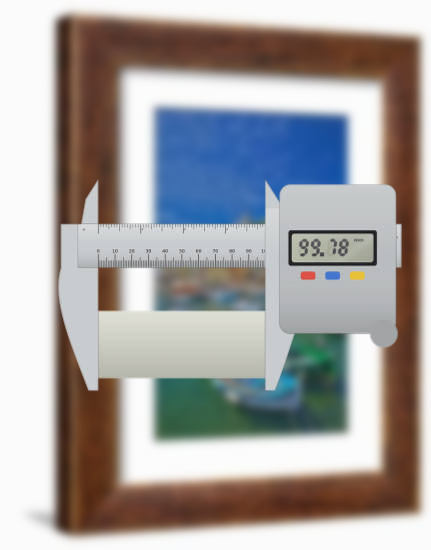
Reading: 99.78 mm
